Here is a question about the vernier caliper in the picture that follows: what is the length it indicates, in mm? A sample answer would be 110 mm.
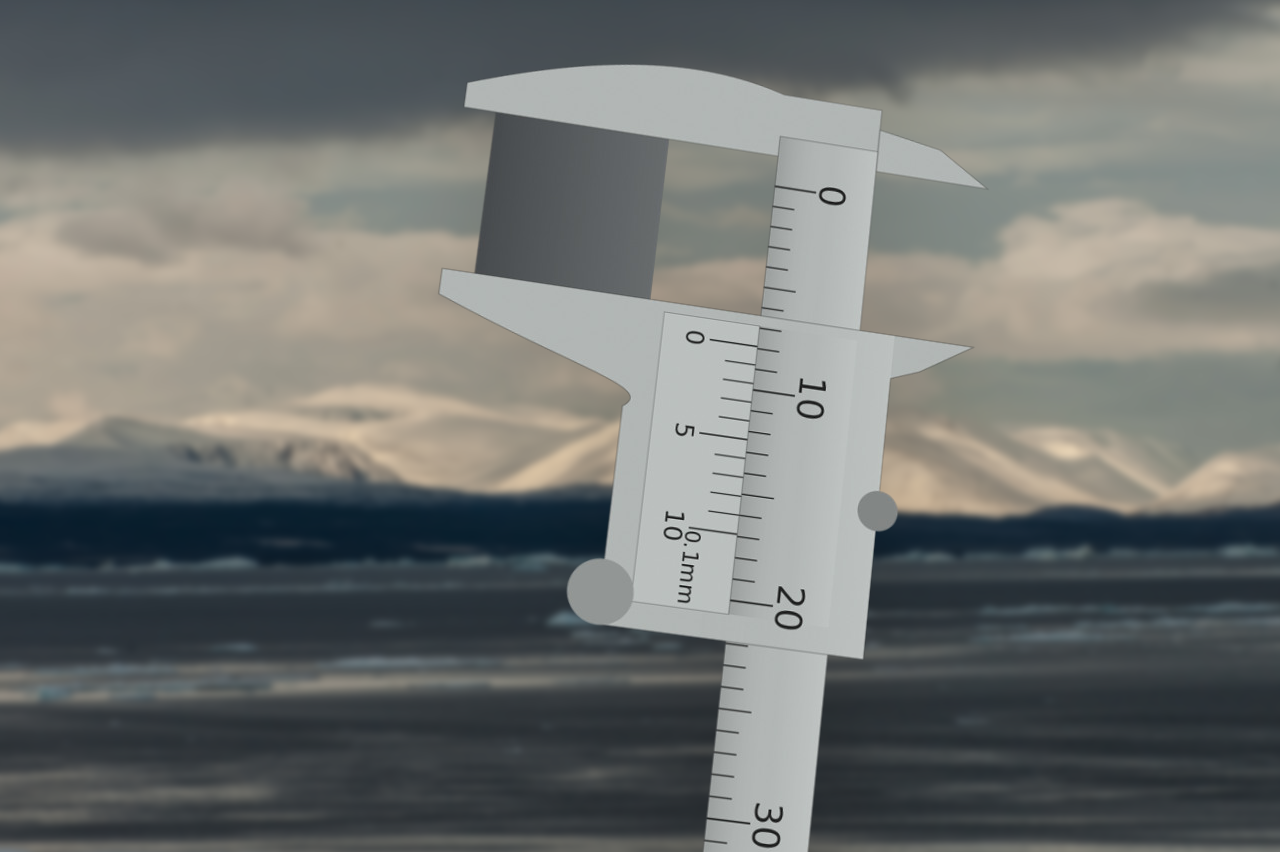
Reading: 7.9 mm
